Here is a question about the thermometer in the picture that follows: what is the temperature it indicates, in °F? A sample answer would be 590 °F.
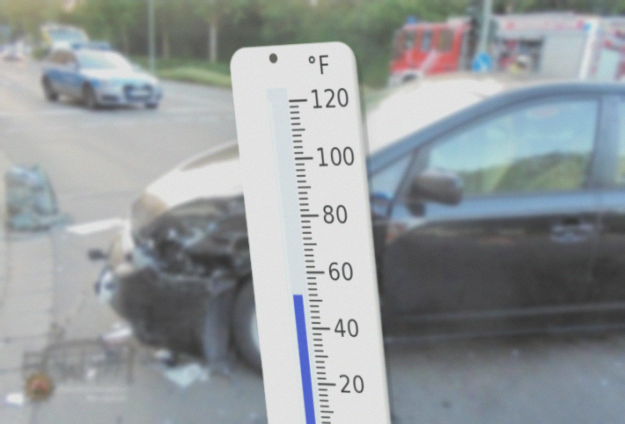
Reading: 52 °F
